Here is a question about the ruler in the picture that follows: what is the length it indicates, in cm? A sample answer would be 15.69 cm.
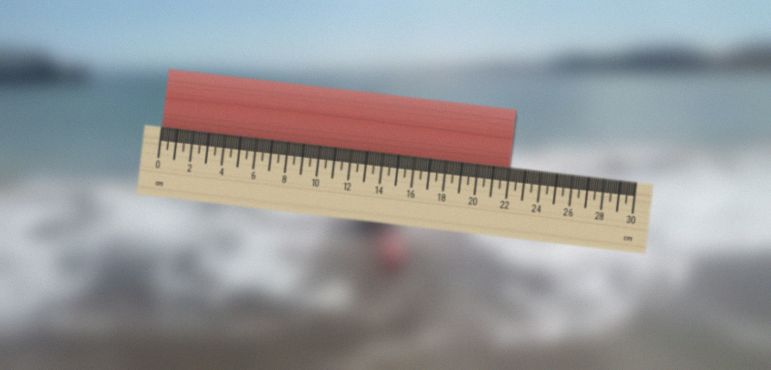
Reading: 22 cm
